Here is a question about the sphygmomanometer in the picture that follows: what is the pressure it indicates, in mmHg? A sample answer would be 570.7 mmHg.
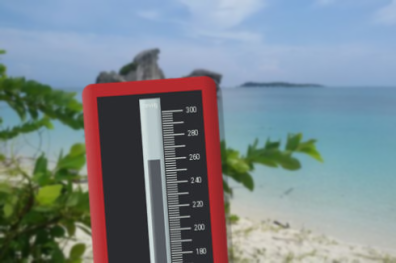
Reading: 260 mmHg
